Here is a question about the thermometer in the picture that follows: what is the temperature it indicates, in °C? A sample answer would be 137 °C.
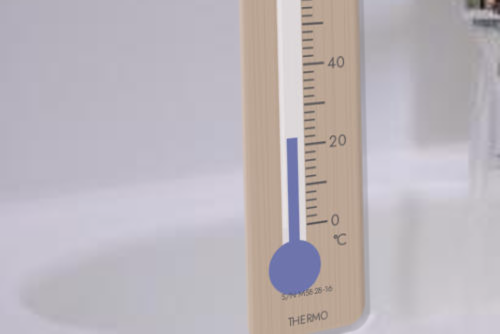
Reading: 22 °C
